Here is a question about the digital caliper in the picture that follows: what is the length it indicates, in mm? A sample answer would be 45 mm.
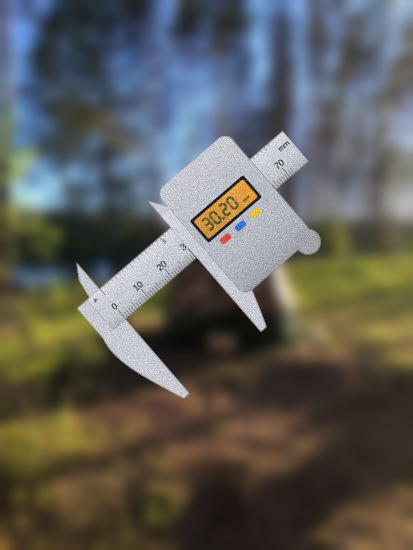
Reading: 30.20 mm
